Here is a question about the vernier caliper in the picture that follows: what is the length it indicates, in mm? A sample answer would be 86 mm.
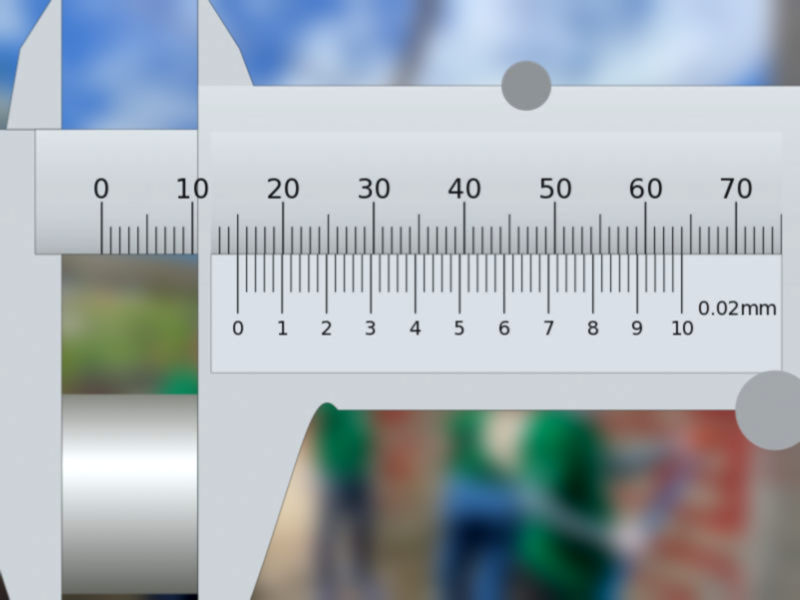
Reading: 15.0 mm
